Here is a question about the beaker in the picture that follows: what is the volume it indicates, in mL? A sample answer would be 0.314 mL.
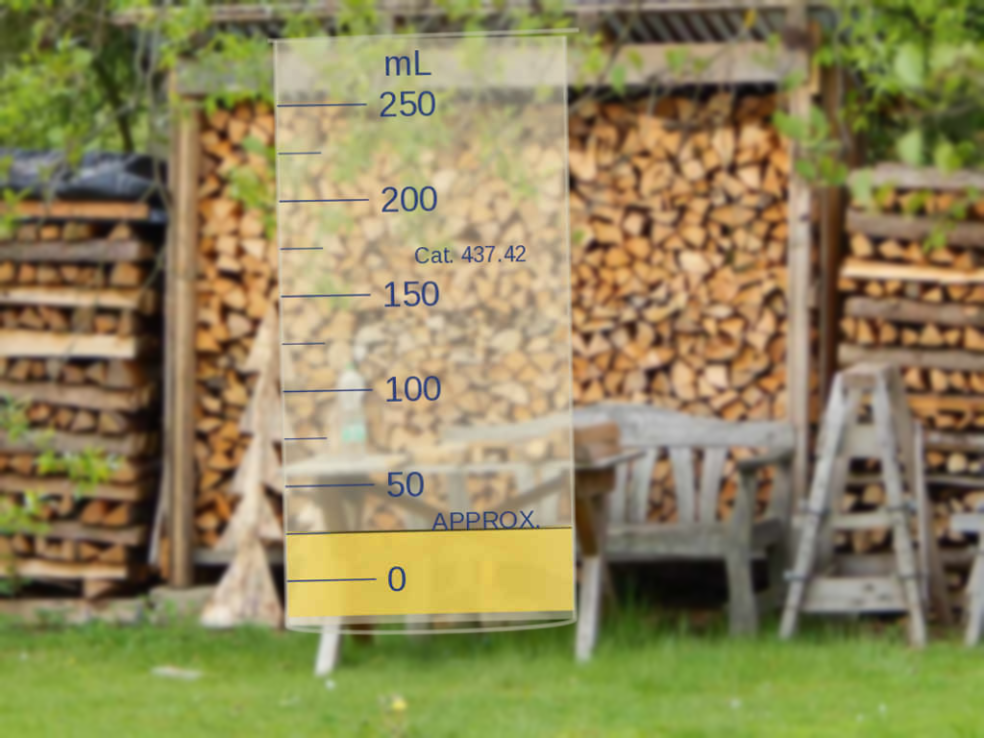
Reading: 25 mL
